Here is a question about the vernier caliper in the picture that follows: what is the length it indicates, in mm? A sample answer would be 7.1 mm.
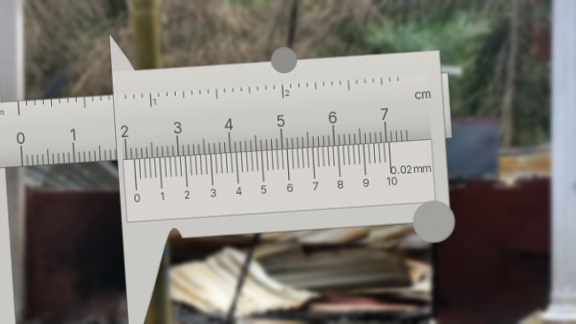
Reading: 21.5 mm
